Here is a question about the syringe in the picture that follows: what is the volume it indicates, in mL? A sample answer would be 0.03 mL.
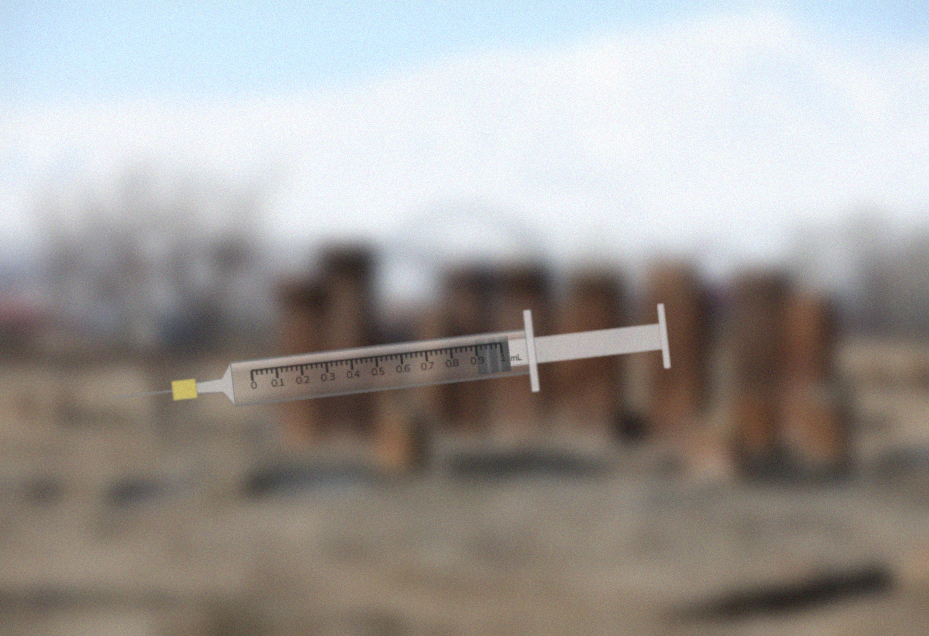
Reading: 0.9 mL
